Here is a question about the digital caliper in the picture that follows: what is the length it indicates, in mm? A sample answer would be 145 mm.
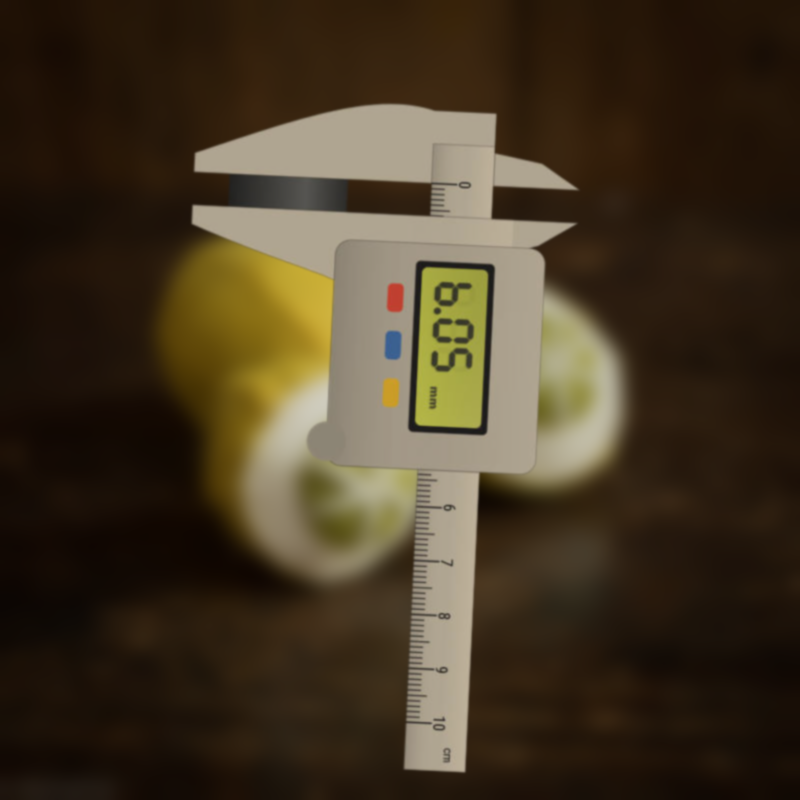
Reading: 6.05 mm
